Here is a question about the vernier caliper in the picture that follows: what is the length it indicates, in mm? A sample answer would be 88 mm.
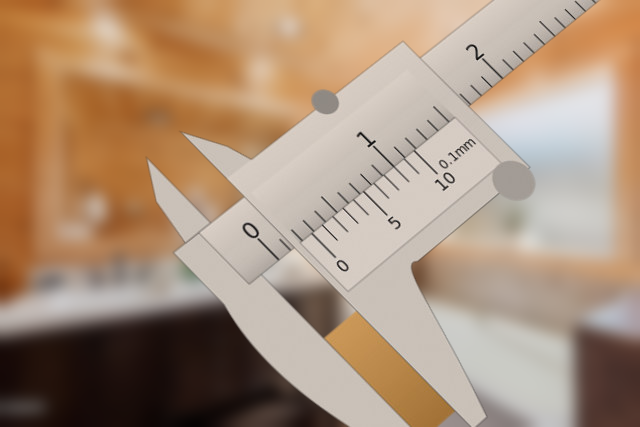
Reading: 2.8 mm
